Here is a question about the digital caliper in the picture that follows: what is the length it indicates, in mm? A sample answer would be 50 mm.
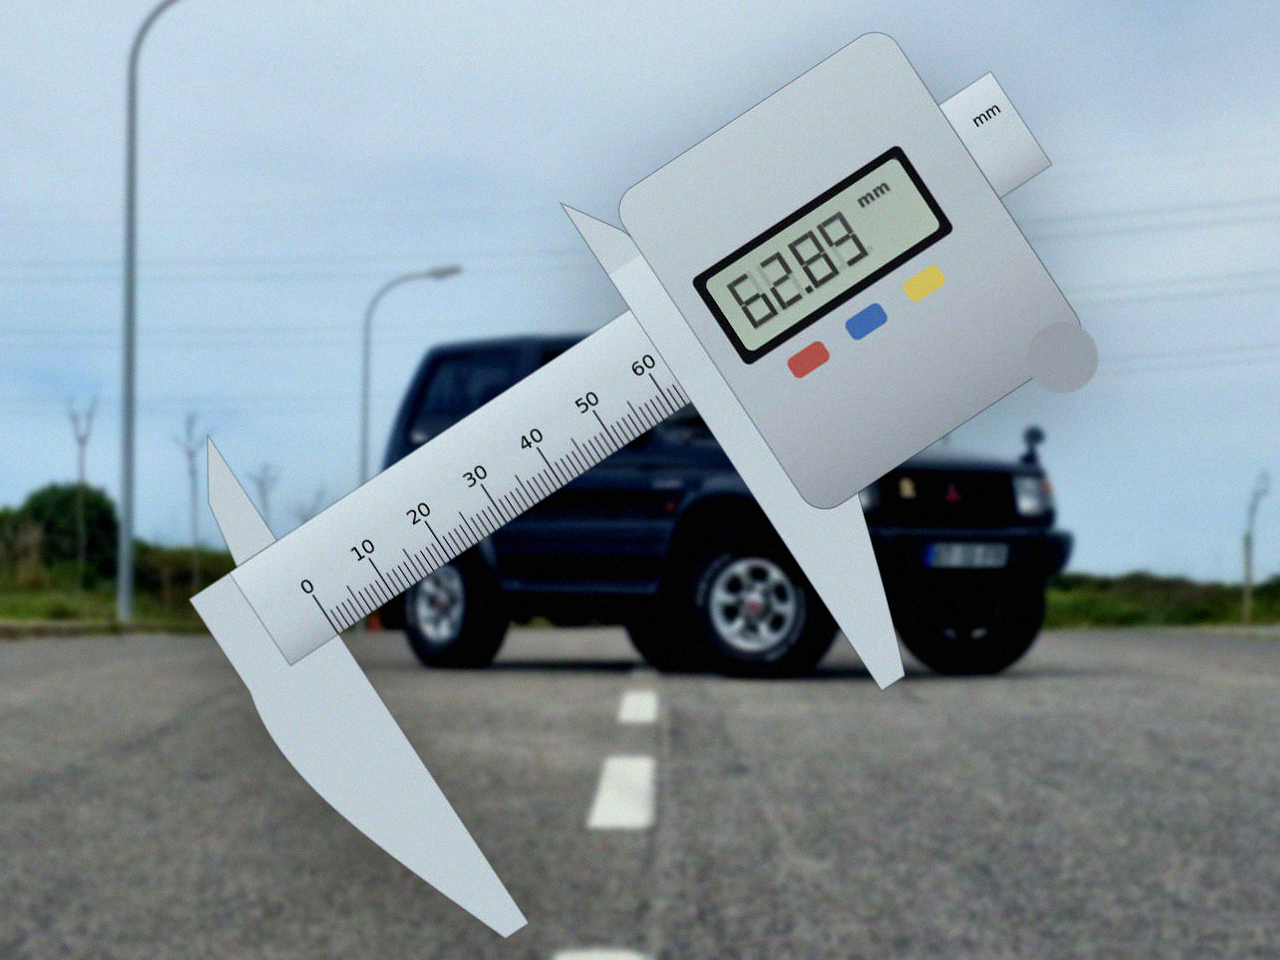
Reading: 62.89 mm
